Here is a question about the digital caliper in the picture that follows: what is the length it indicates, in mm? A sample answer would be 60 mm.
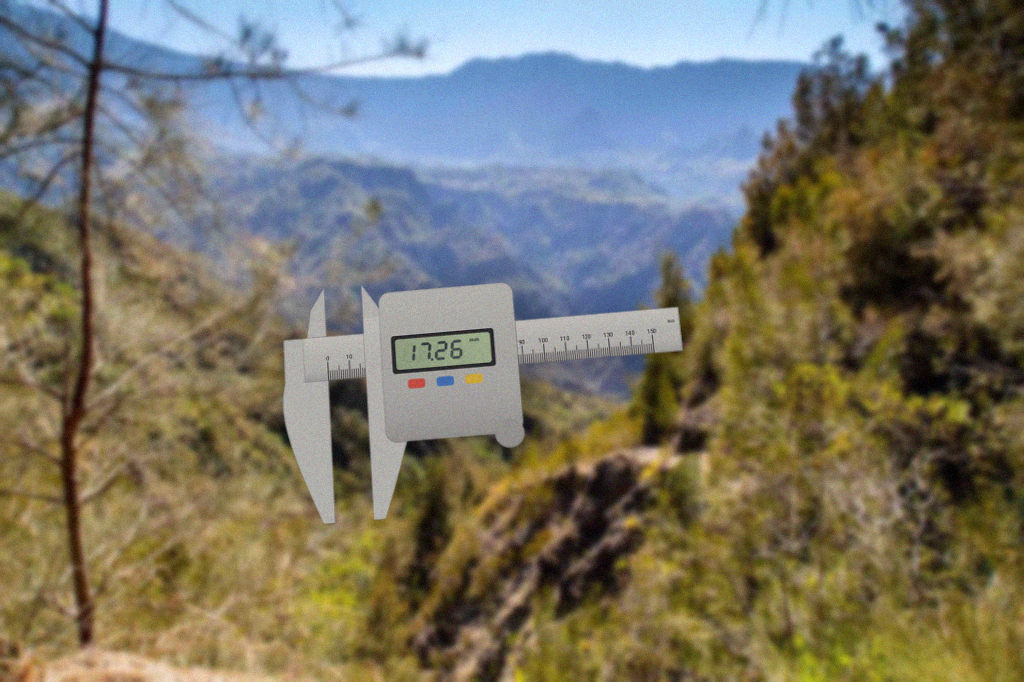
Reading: 17.26 mm
